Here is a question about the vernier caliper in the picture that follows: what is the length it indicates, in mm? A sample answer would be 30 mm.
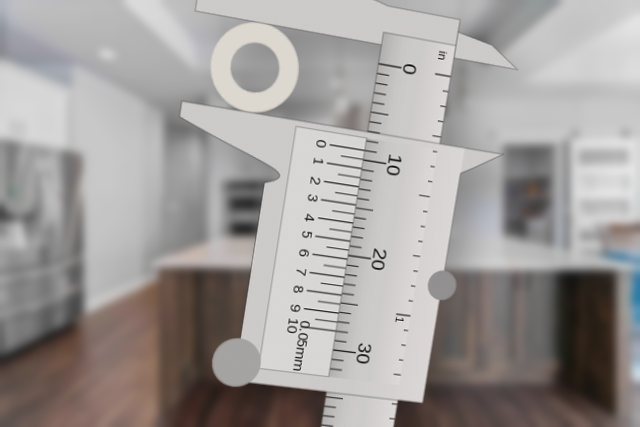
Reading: 9.0 mm
